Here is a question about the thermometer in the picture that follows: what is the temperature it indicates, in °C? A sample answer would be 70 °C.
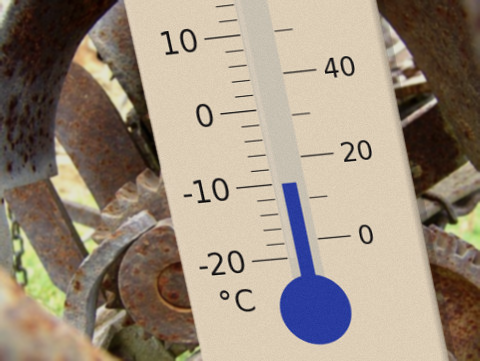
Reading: -10 °C
